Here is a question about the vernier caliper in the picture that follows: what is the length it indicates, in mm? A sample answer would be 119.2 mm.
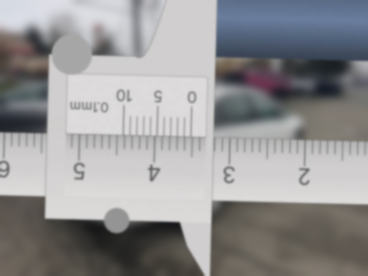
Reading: 35.2 mm
